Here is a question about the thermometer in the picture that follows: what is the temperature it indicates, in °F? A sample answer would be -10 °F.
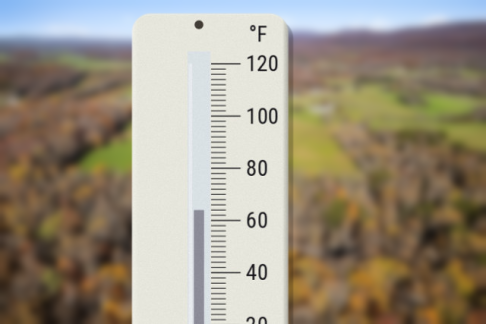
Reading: 64 °F
